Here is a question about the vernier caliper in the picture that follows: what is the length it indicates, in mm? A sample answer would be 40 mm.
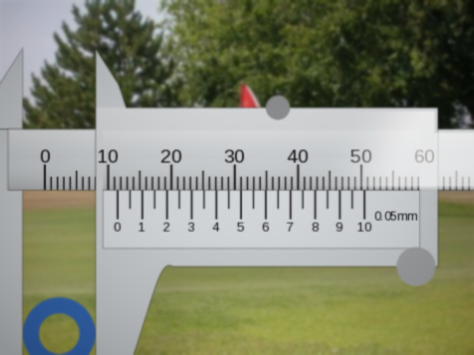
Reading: 11.5 mm
